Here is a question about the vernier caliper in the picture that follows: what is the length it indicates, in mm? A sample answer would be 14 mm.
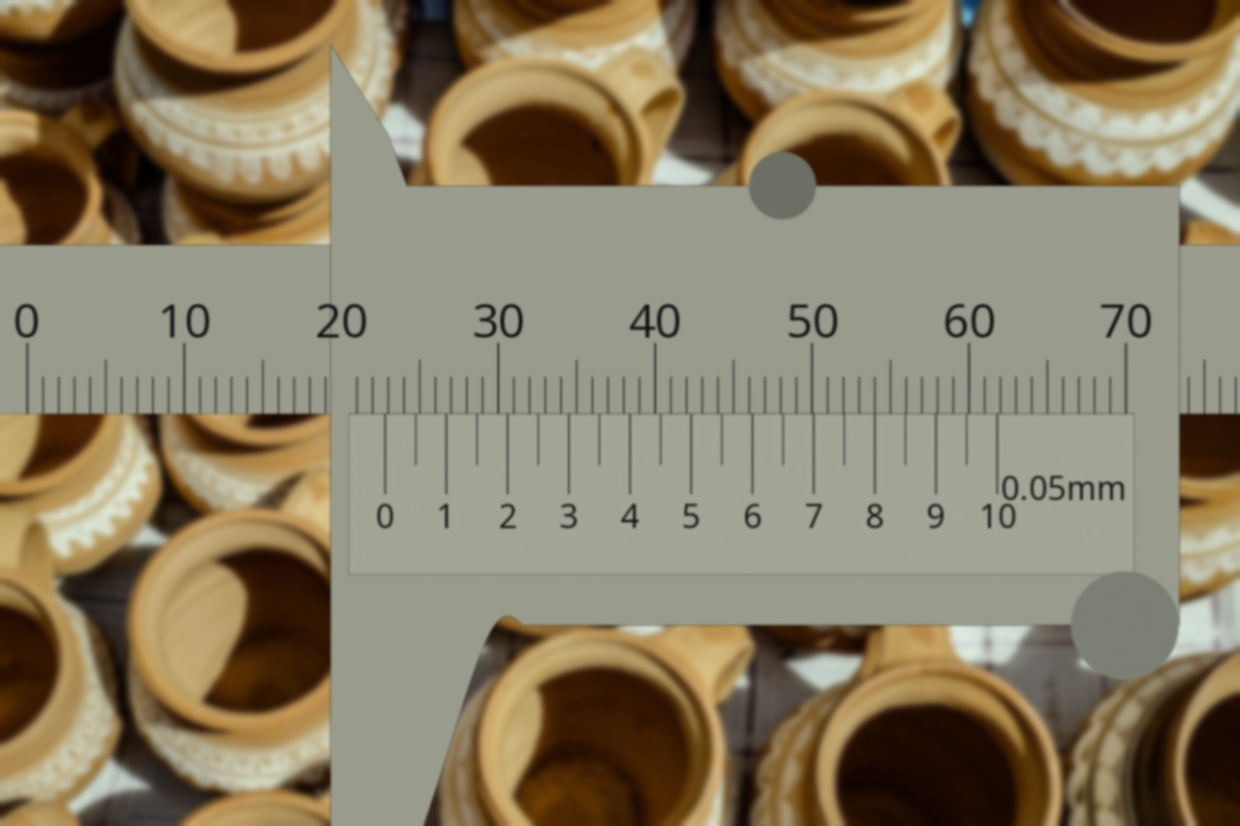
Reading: 22.8 mm
